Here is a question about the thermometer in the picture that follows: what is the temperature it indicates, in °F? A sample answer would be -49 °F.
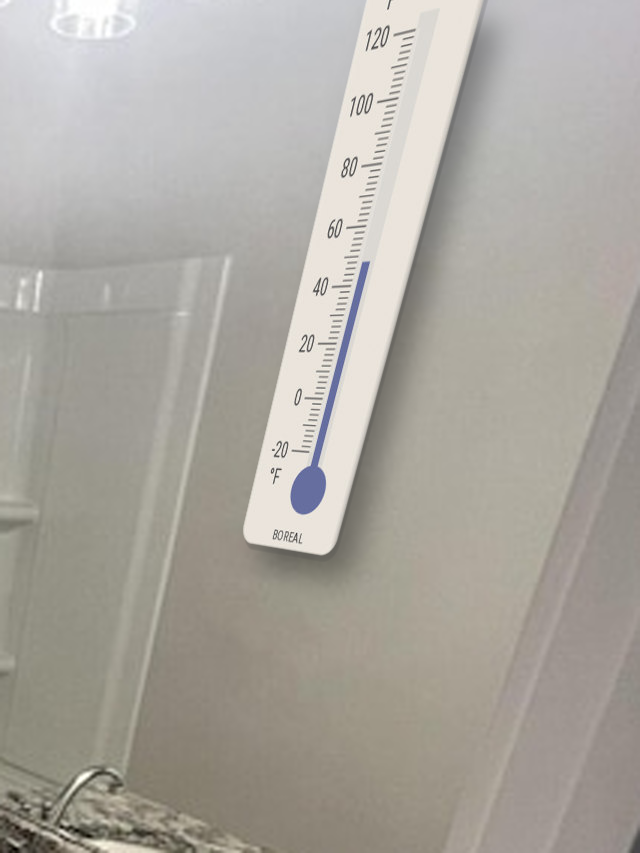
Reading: 48 °F
